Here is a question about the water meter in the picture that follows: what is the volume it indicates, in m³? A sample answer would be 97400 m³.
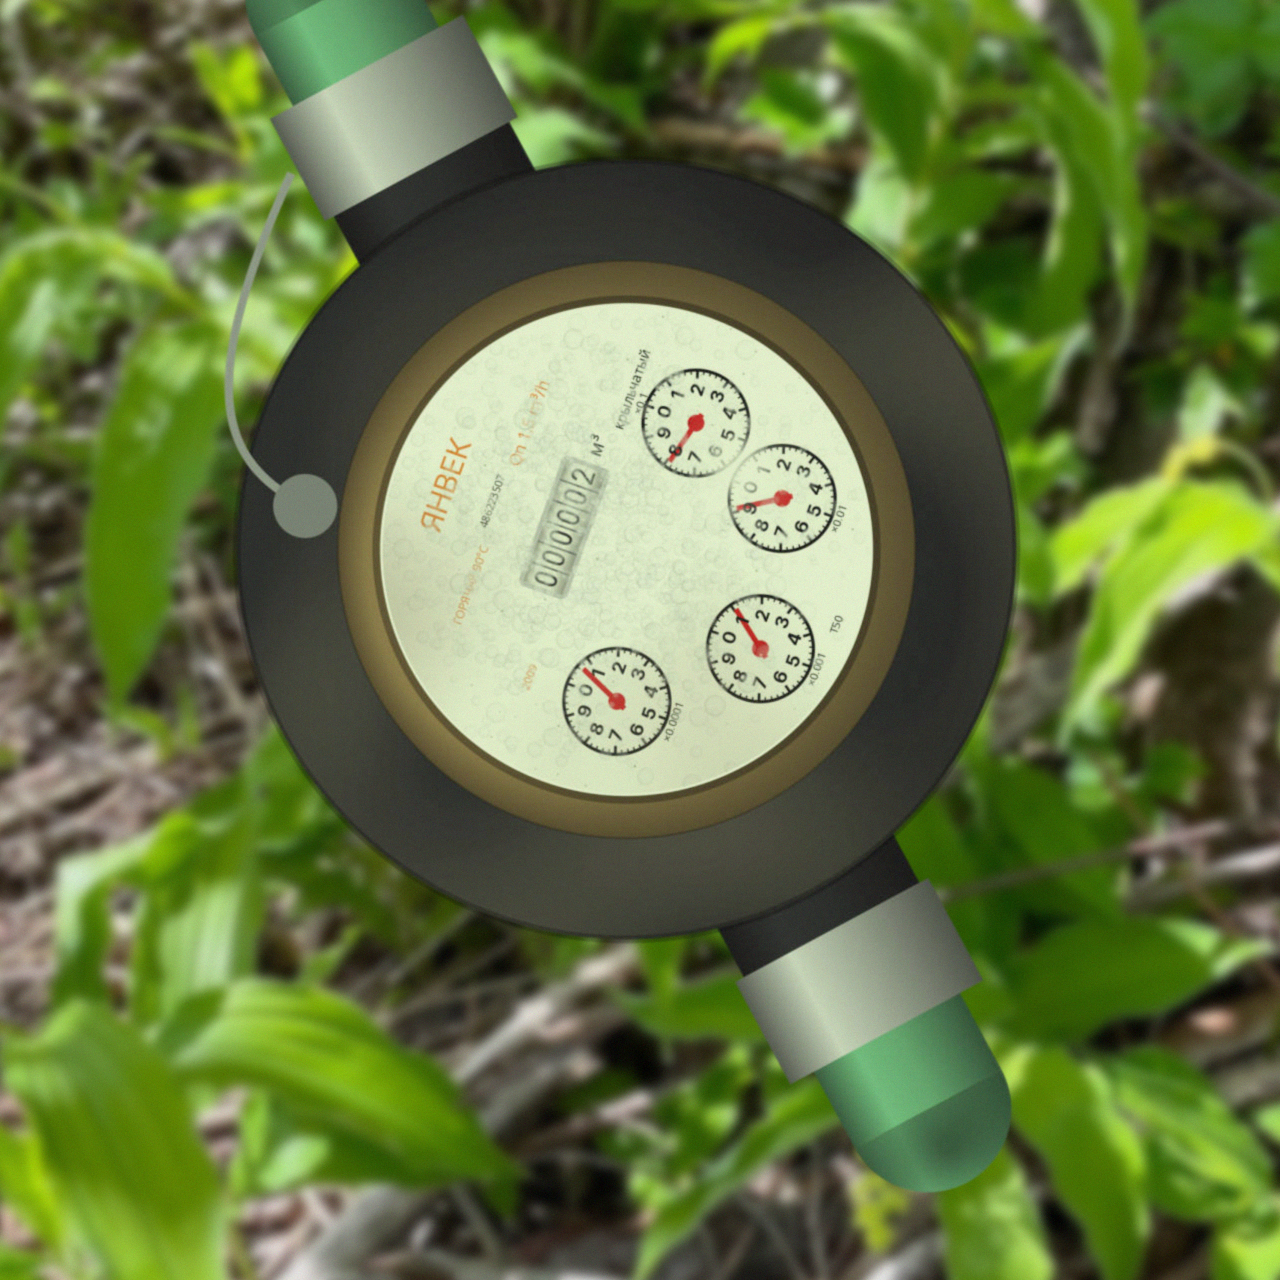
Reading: 2.7910 m³
